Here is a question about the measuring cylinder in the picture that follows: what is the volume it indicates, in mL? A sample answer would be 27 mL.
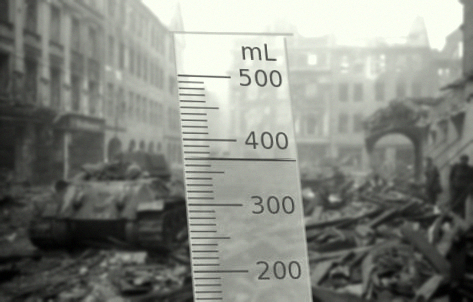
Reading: 370 mL
